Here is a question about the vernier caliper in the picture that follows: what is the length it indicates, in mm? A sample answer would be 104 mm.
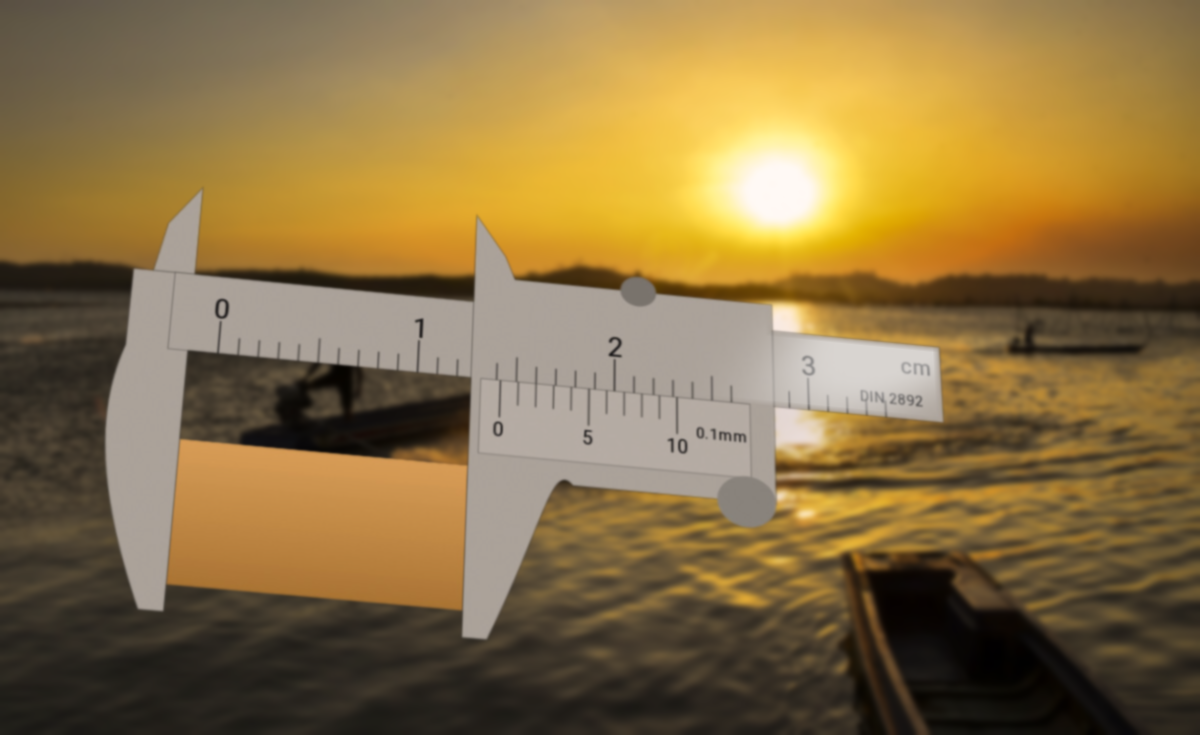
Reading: 14.2 mm
